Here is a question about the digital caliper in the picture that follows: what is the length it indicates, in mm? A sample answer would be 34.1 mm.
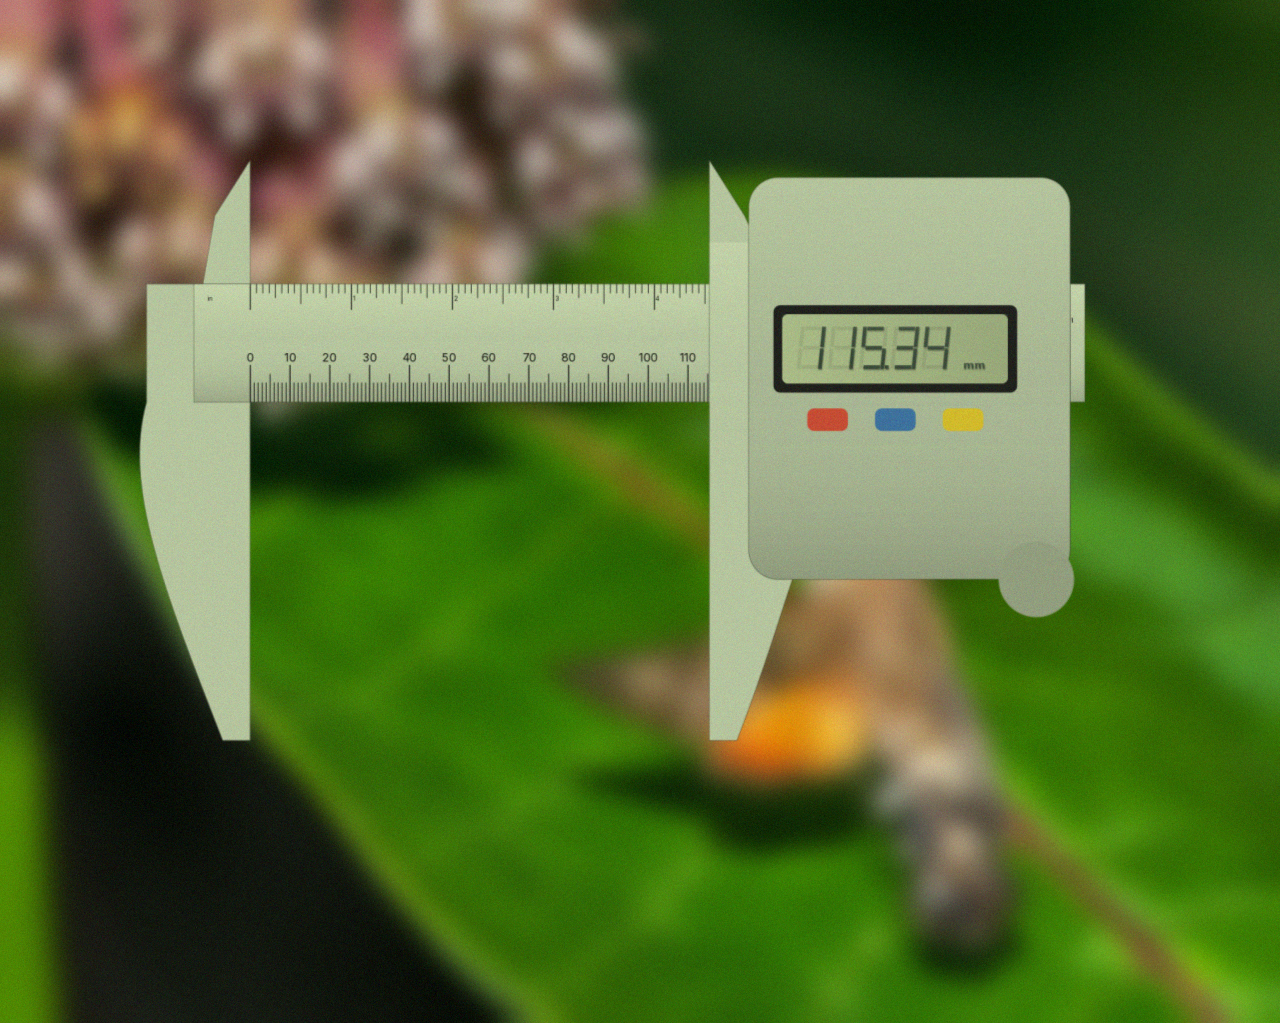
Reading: 115.34 mm
